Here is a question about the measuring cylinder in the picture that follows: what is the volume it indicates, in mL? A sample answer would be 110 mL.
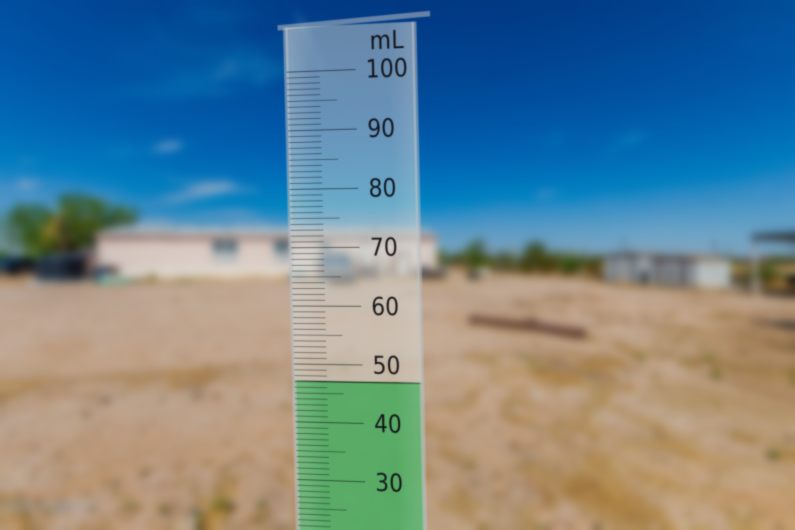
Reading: 47 mL
